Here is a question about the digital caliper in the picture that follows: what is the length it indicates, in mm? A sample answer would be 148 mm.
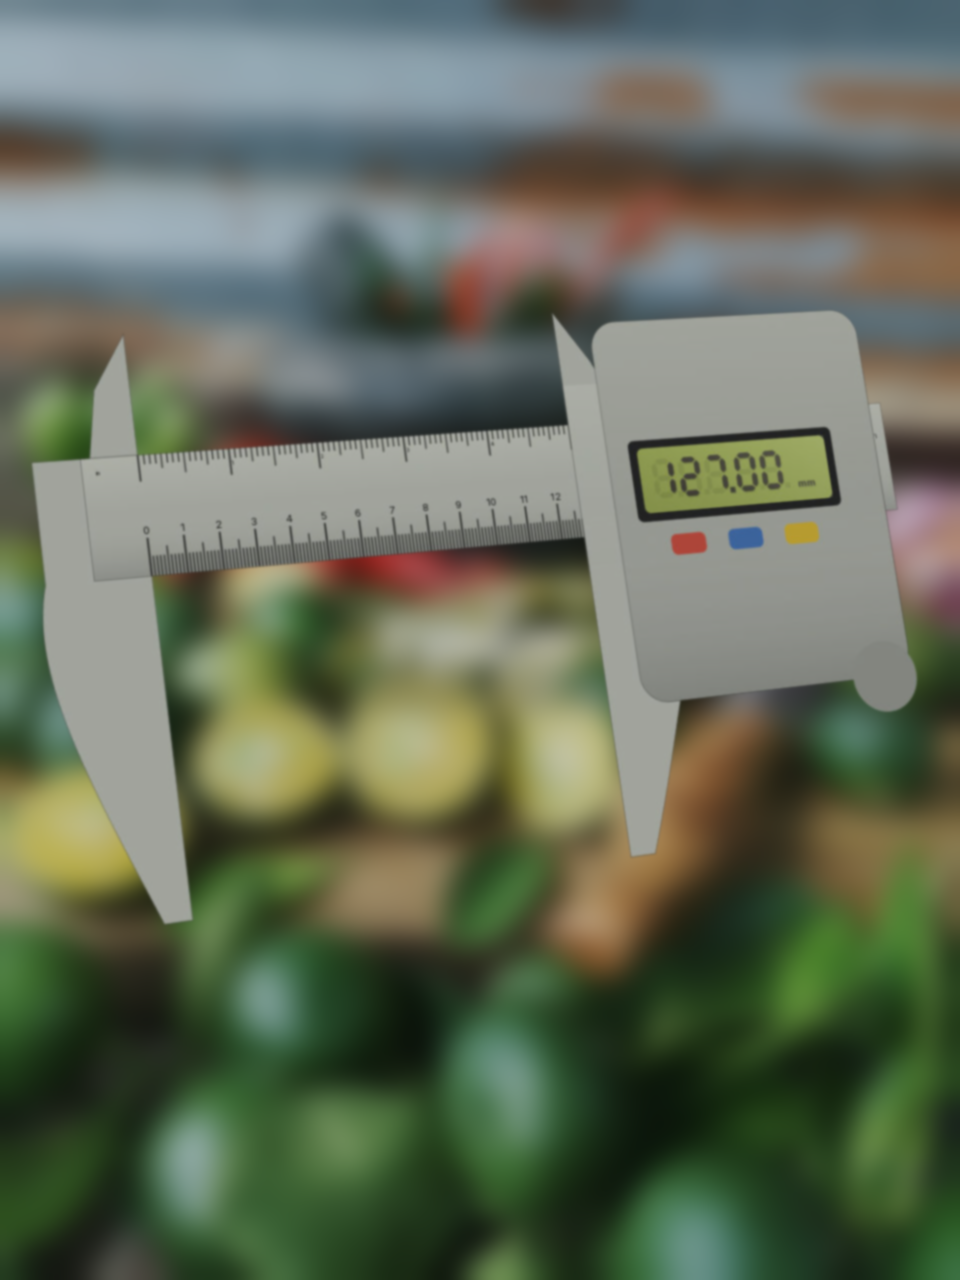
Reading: 127.00 mm
